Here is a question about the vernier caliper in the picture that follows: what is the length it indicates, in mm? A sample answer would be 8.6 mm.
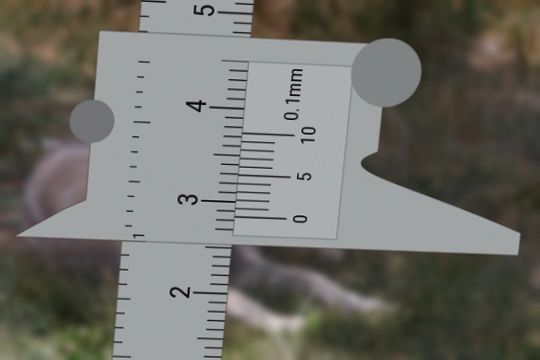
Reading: 28.4 mm
